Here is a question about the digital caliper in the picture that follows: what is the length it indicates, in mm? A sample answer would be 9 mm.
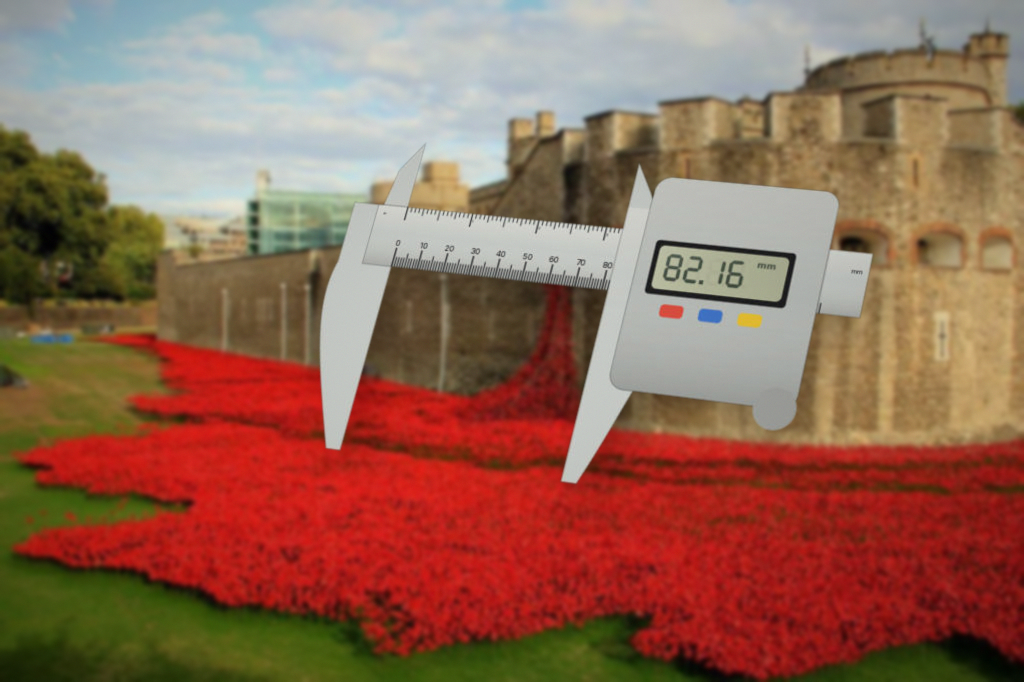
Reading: 82.16 mm
